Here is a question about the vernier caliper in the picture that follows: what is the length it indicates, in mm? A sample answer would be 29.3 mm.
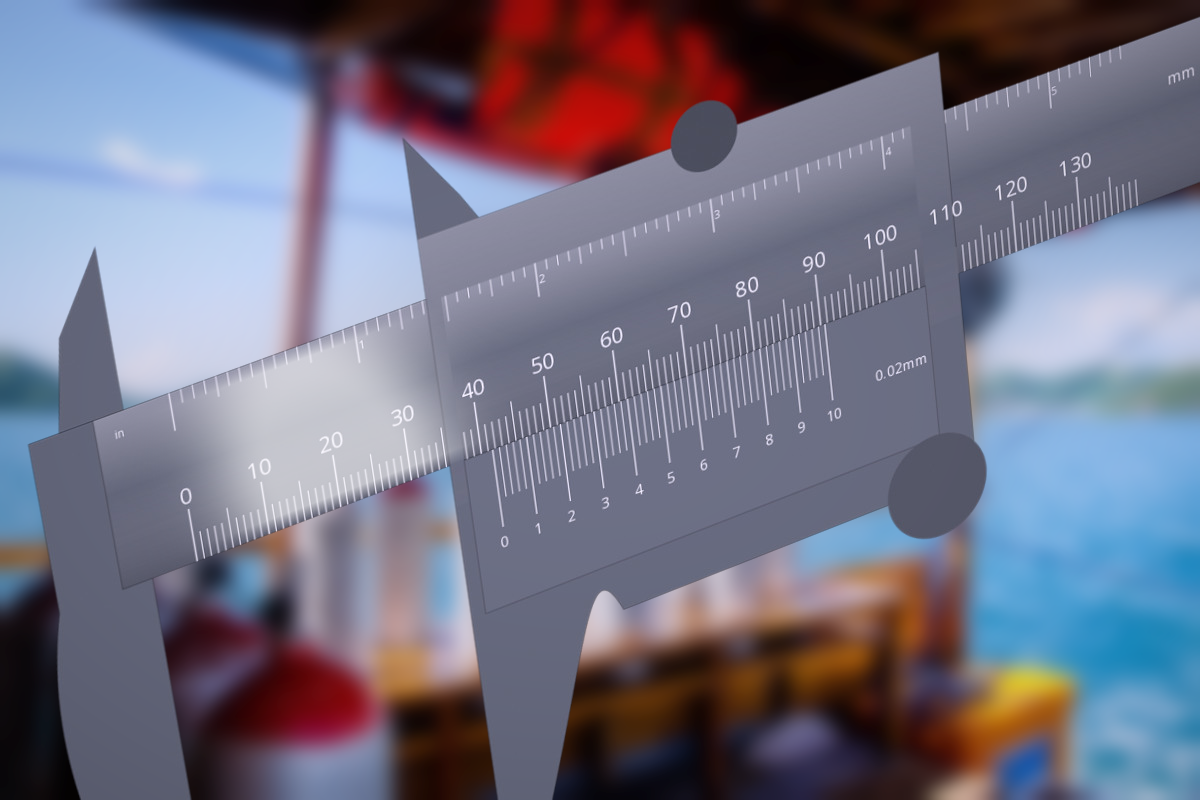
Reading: 41.6 mm
